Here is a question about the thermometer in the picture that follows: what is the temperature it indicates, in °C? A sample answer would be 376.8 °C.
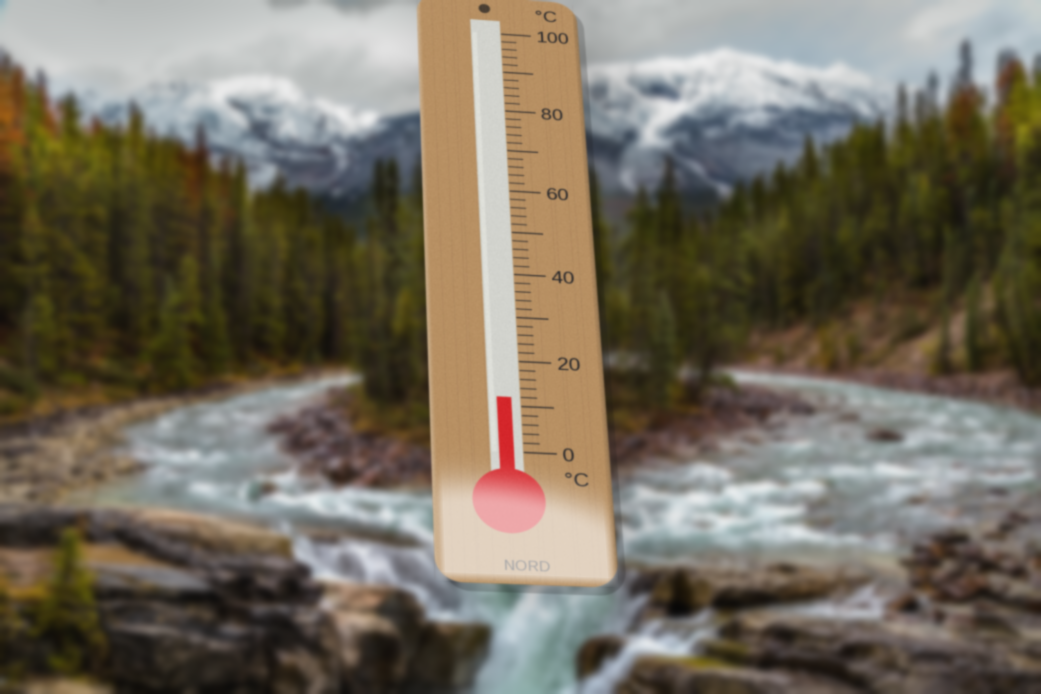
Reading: 12 °C
